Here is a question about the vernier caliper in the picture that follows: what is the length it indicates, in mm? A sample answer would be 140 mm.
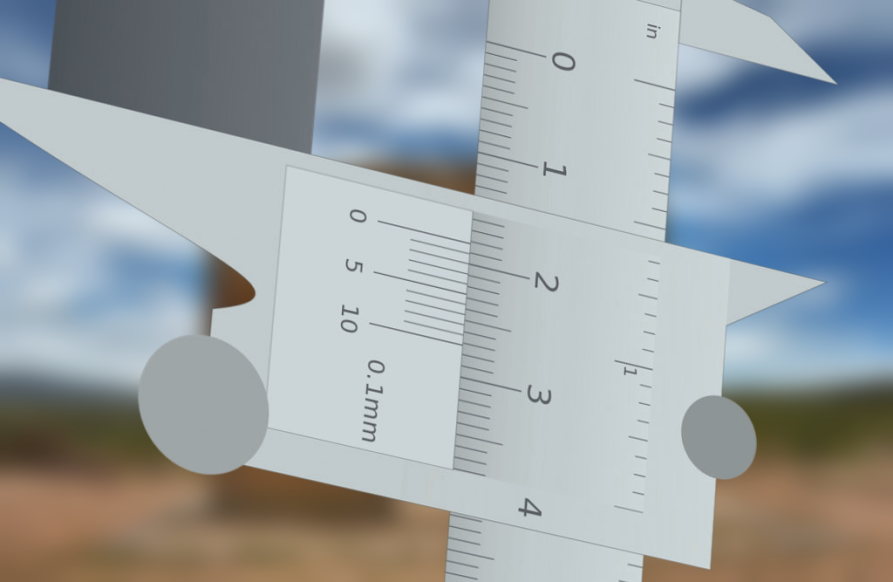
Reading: 18.2 mm
